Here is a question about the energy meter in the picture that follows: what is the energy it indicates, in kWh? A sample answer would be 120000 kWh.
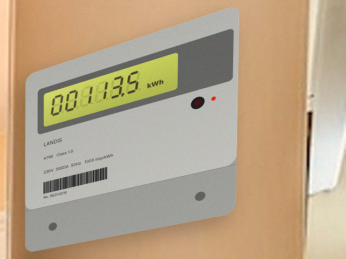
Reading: 113.5 kWh
